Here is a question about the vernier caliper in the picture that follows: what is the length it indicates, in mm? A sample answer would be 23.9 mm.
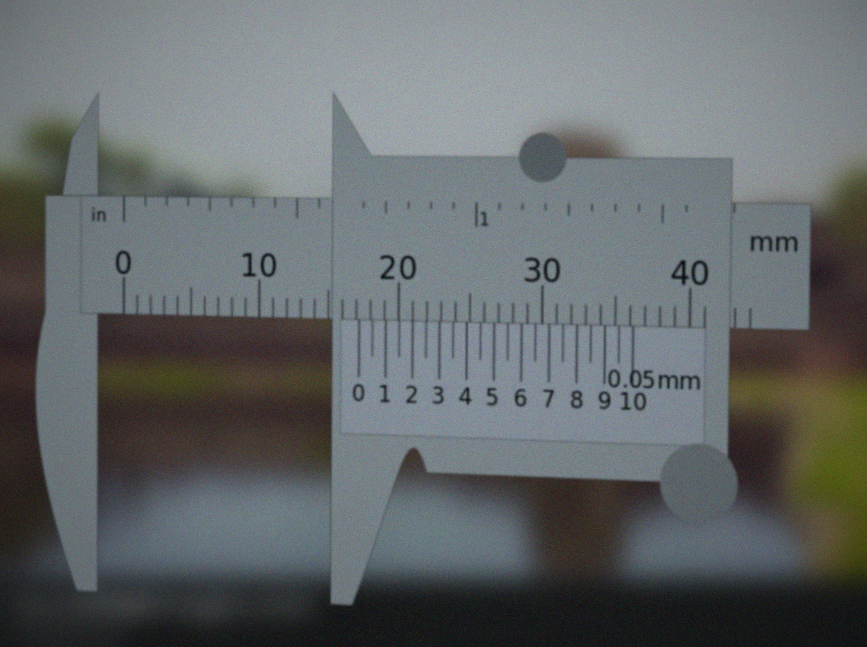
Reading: 17.2 mm
